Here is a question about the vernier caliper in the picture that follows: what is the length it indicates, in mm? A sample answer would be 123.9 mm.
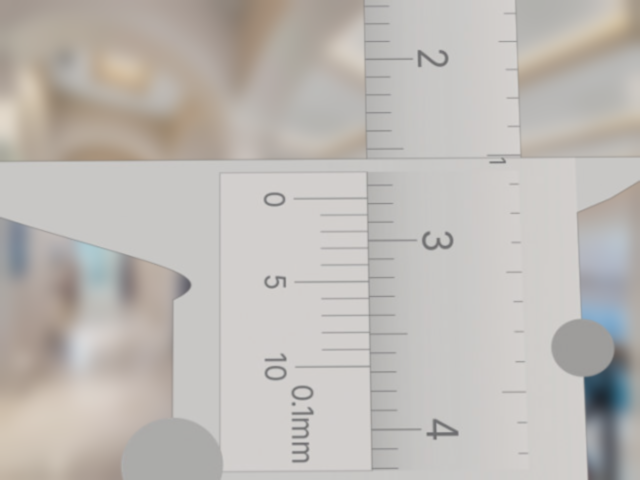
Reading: 27.7 mm
